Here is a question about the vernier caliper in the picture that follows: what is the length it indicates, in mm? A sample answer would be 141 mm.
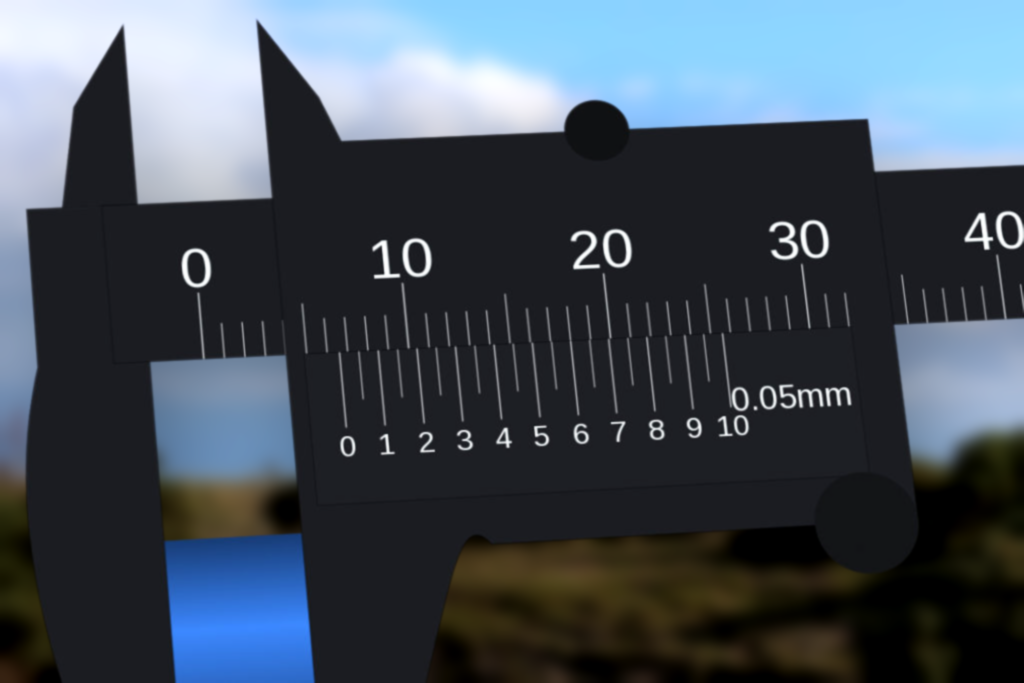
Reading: 6.6 mm
